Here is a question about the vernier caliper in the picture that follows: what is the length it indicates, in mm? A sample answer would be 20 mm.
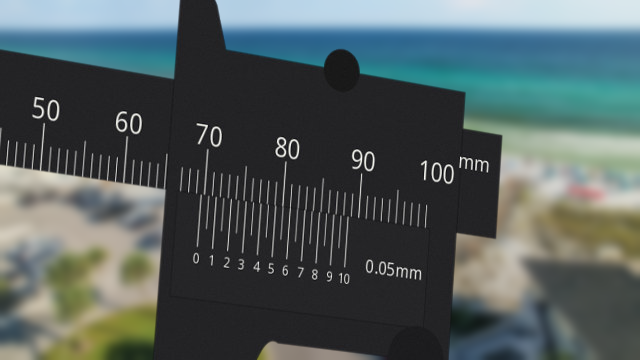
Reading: 69.6 mm
